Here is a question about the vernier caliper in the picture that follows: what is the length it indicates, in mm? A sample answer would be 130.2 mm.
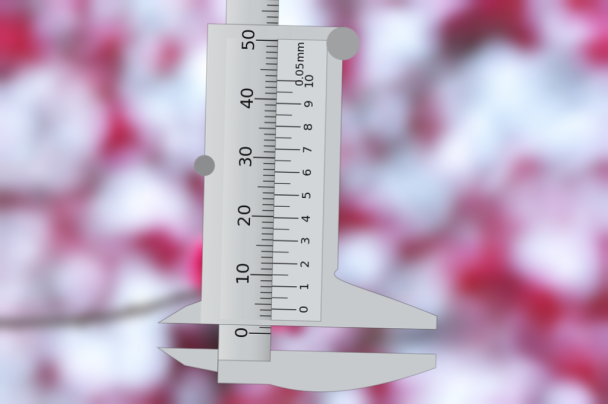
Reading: 4.2 mm
